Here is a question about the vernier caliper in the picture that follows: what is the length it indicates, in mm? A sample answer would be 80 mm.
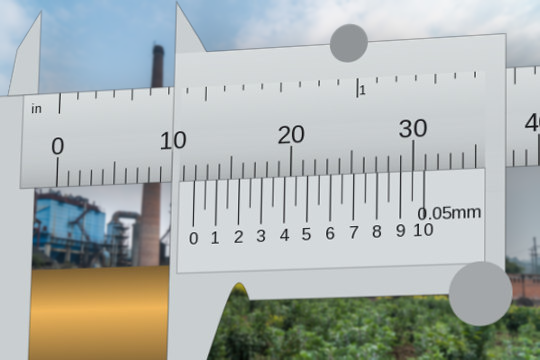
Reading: 11.9 mm
